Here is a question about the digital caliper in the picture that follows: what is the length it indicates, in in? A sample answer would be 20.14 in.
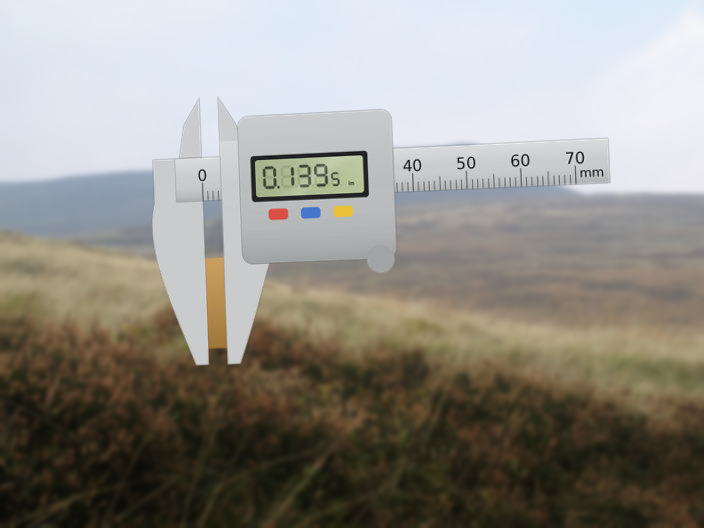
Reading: 0.1395 in
